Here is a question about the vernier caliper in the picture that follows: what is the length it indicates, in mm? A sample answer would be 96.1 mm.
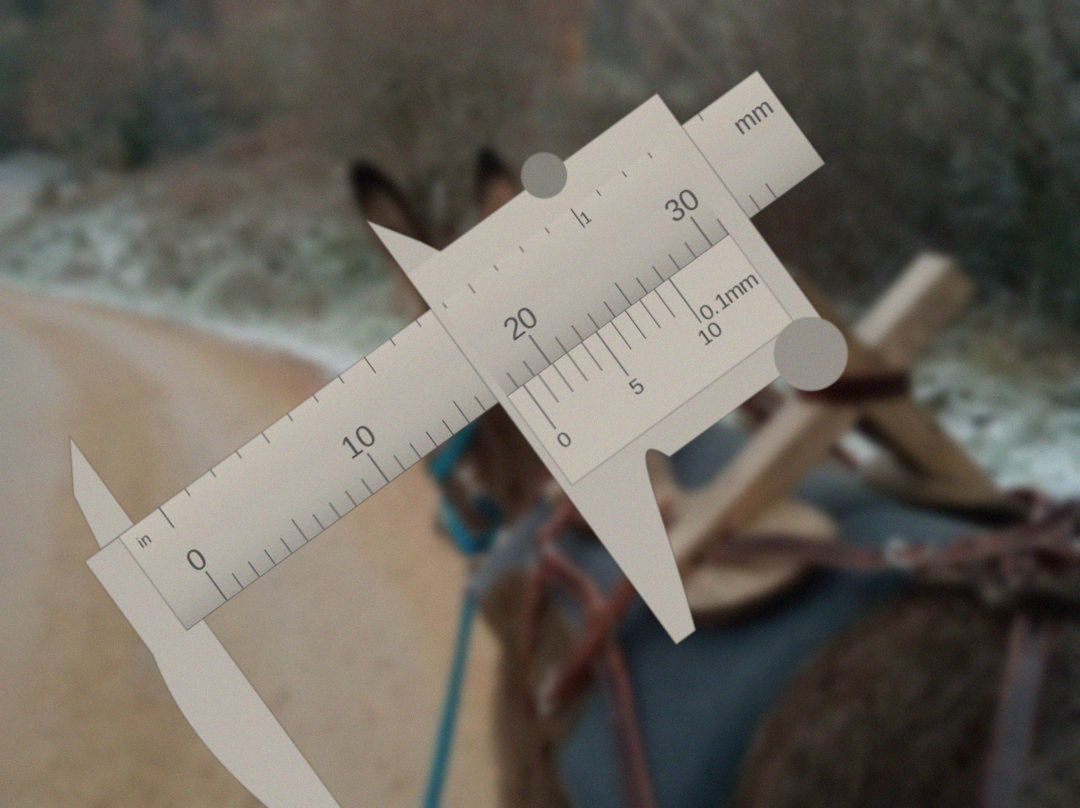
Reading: 18.3 mm
